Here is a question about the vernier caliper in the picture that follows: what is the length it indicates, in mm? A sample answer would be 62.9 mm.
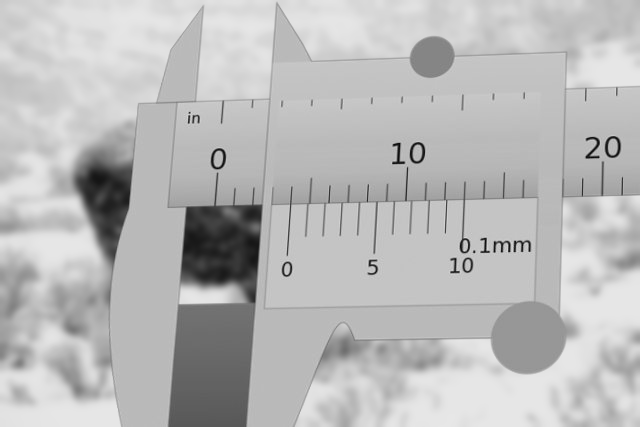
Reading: 4.0 mm
